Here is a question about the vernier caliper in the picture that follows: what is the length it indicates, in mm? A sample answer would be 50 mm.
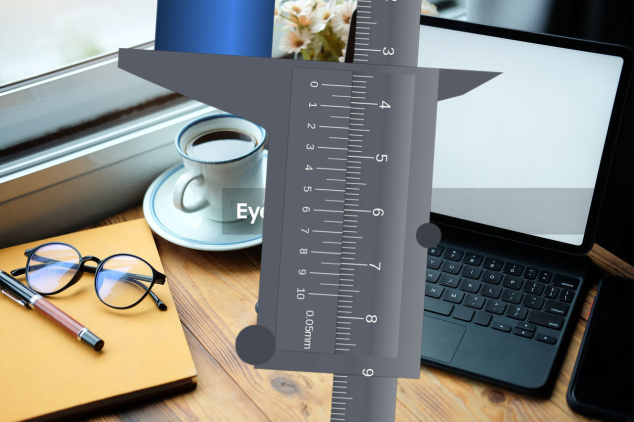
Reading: 37.0 mm
